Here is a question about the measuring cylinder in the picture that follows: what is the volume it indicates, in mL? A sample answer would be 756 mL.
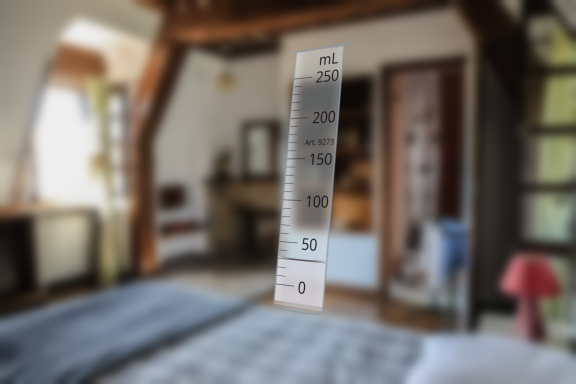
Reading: 30 mL
